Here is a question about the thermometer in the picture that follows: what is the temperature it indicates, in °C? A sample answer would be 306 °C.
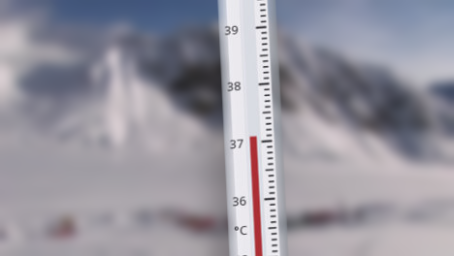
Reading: 37.1 °C
